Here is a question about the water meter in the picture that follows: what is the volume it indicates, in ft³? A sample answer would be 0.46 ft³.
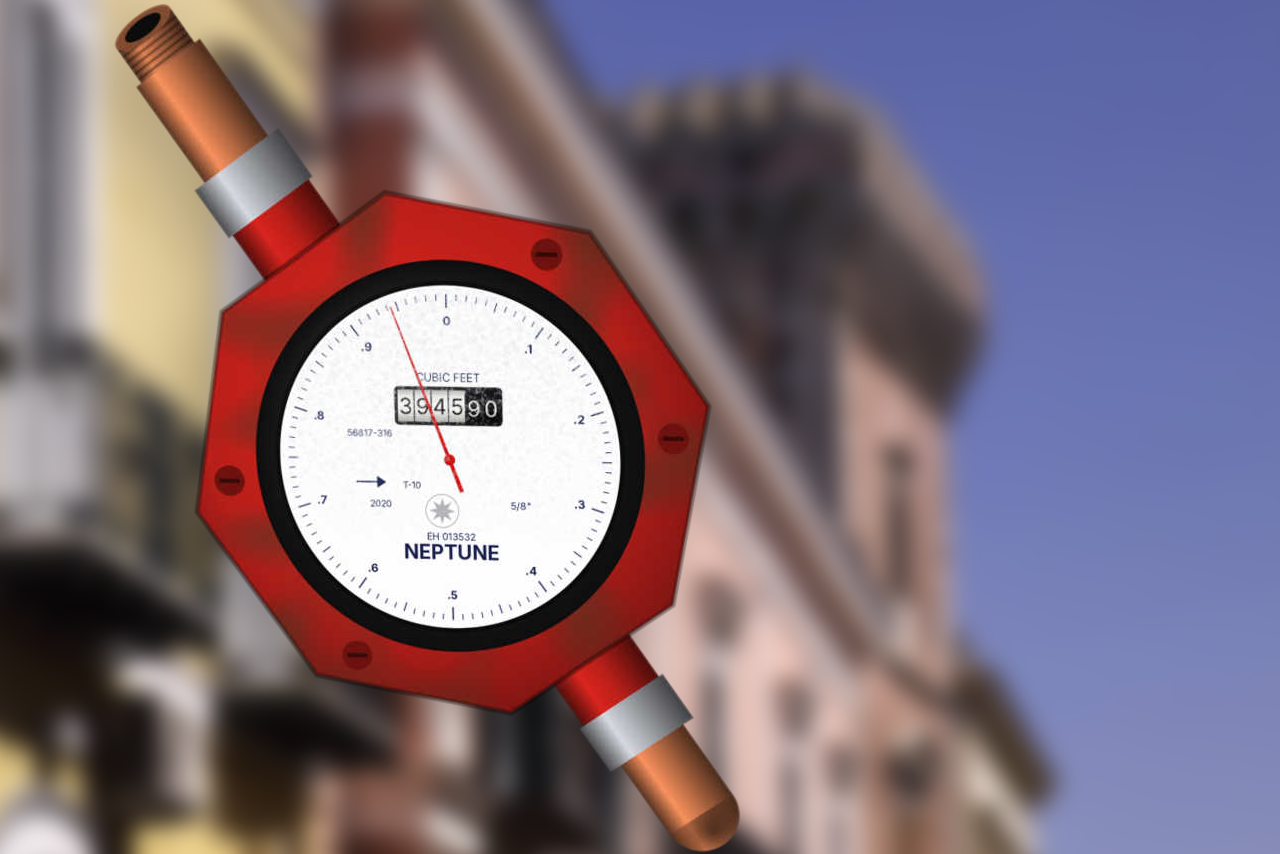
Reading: 394589.94 ft³
